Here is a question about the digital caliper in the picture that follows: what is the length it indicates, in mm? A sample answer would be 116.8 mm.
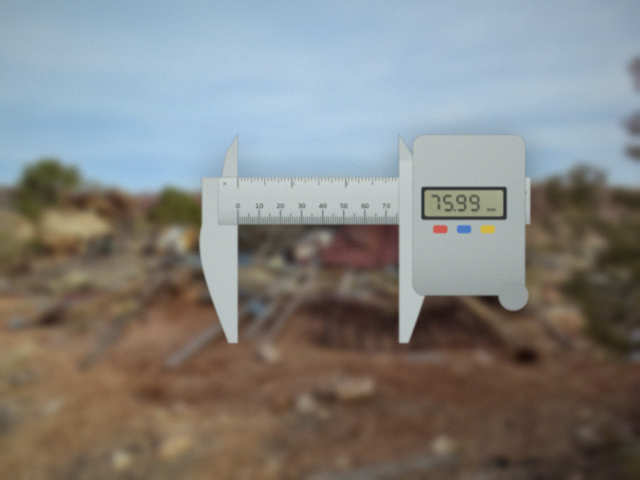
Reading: 75.99 mm
